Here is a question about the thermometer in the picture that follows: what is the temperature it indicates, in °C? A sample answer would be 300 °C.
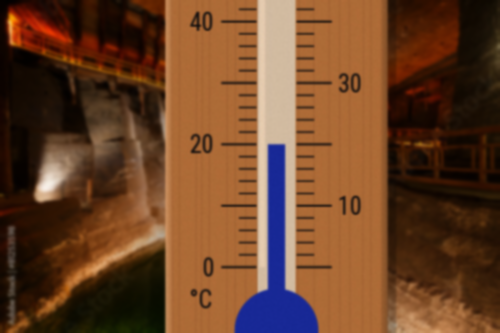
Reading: 20 °C
